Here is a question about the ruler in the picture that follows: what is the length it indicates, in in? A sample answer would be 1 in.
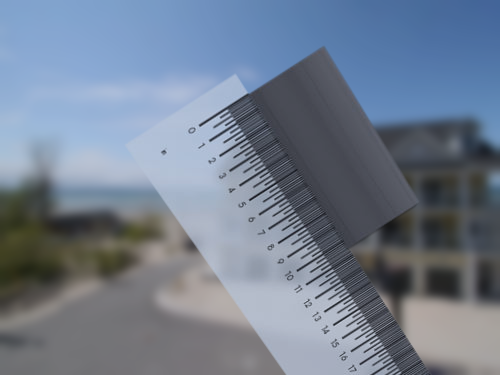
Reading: 10.5 in
